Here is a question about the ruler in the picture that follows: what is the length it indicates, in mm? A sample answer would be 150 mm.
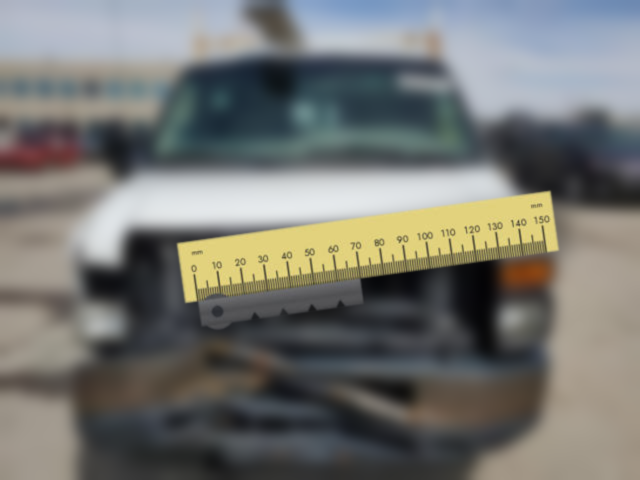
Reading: 70 mm
